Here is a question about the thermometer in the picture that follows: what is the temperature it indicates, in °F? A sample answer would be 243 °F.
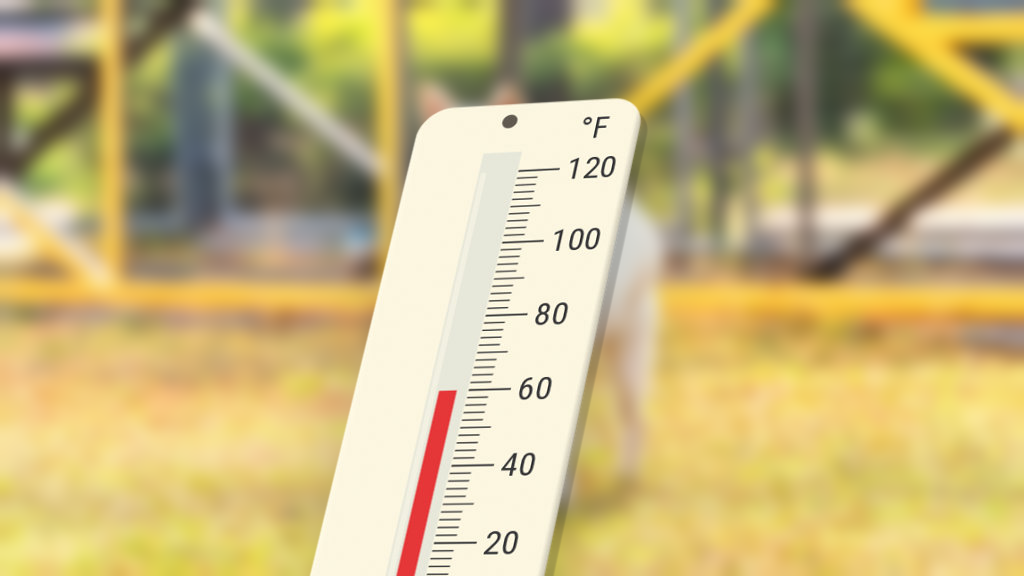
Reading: 60 °F
